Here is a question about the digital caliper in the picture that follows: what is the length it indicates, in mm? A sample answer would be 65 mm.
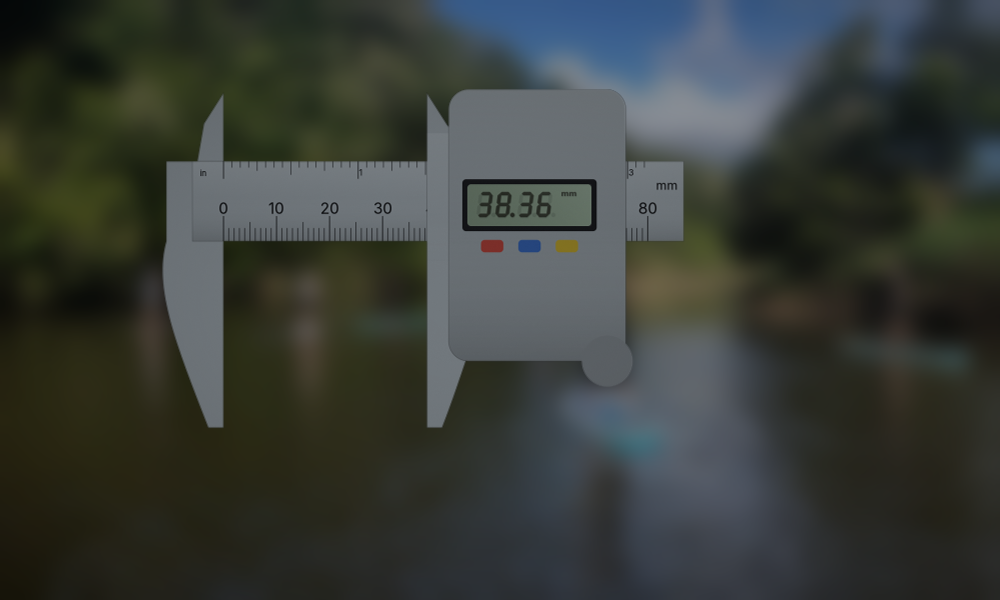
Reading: 38.36 mm
